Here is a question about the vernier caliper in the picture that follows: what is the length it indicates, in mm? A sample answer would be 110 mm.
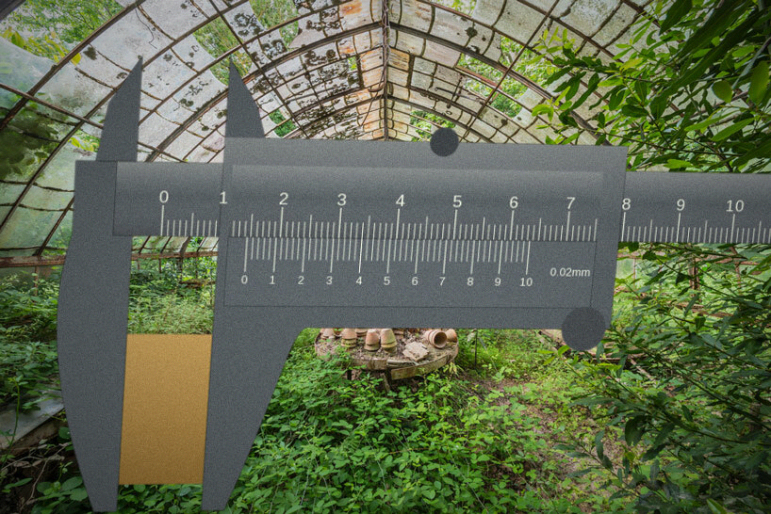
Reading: 14.4 mm
